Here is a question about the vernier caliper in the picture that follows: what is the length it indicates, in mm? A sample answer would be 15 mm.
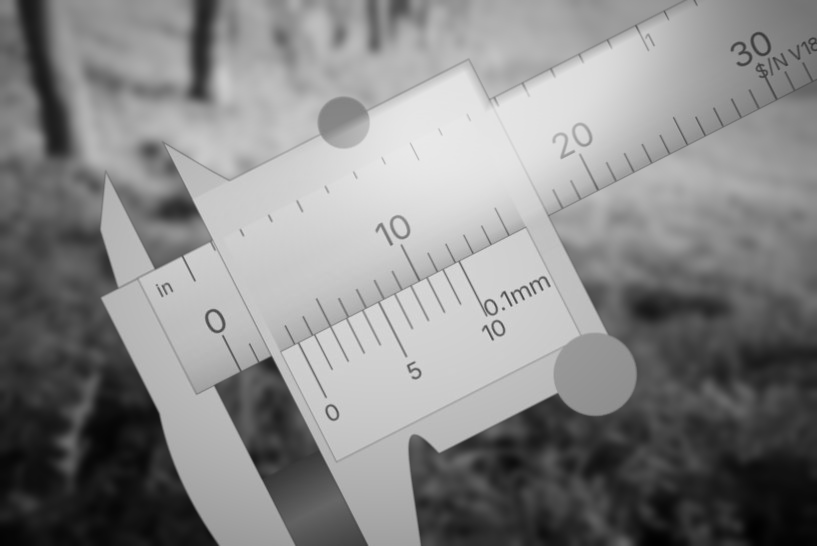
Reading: 3.2 mm
